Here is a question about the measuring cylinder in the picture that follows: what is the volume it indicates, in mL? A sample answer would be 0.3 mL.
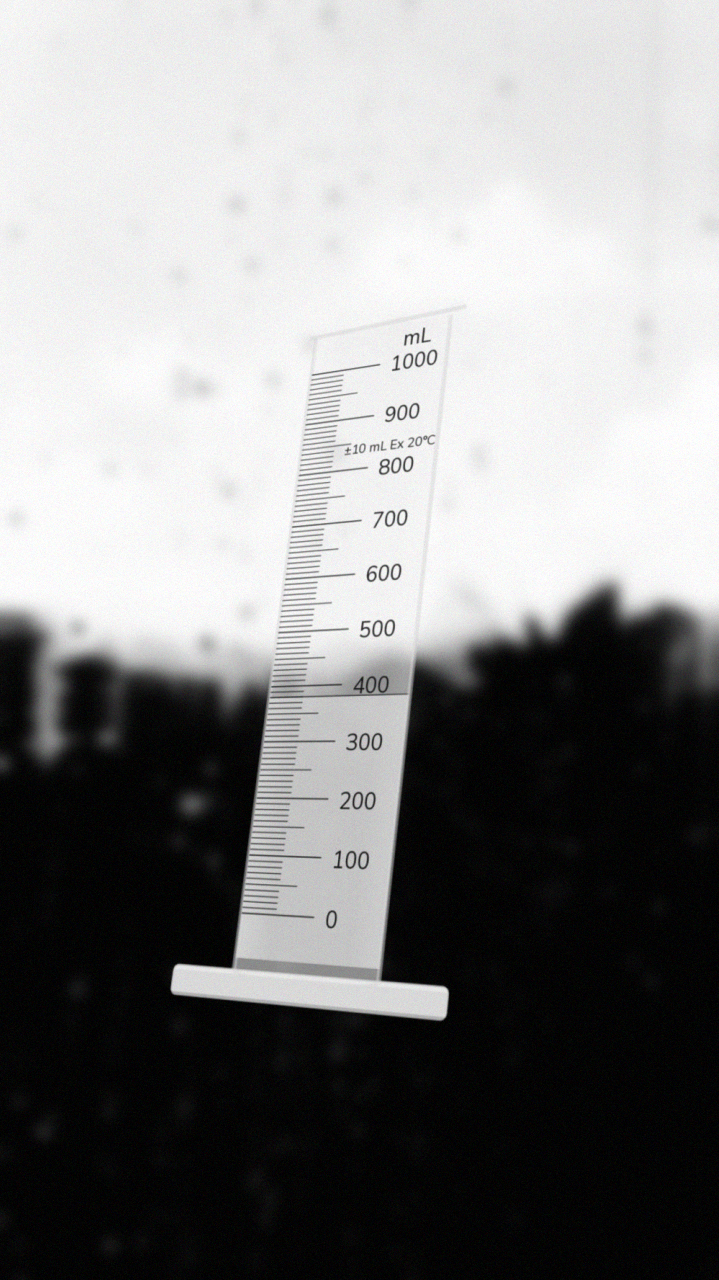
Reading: 380 mL
